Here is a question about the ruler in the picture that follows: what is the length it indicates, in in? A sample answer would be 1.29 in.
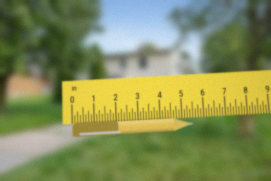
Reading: 5.5 in
